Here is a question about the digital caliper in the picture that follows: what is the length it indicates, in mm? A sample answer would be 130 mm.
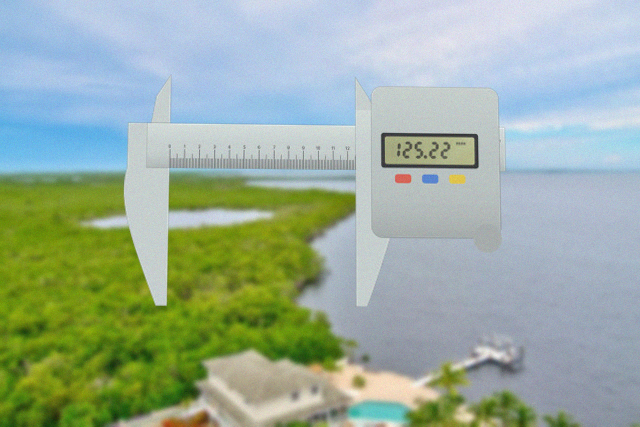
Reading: 125.22 mm
